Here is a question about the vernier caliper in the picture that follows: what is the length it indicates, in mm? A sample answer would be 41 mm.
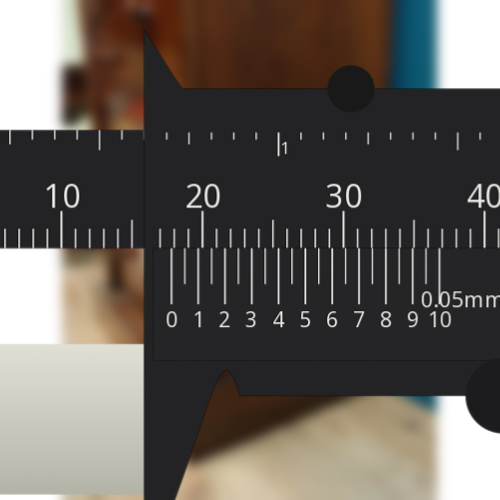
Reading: 17.8 mm
